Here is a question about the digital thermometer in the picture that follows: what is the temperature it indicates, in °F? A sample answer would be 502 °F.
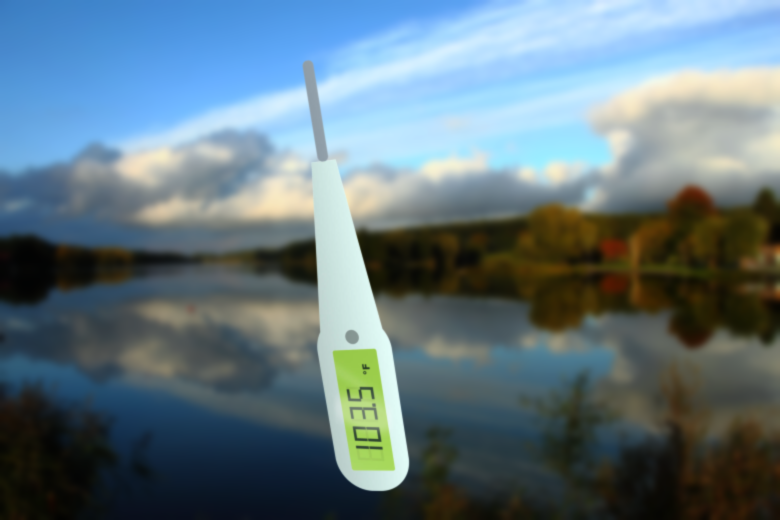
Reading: 103.5 °F
